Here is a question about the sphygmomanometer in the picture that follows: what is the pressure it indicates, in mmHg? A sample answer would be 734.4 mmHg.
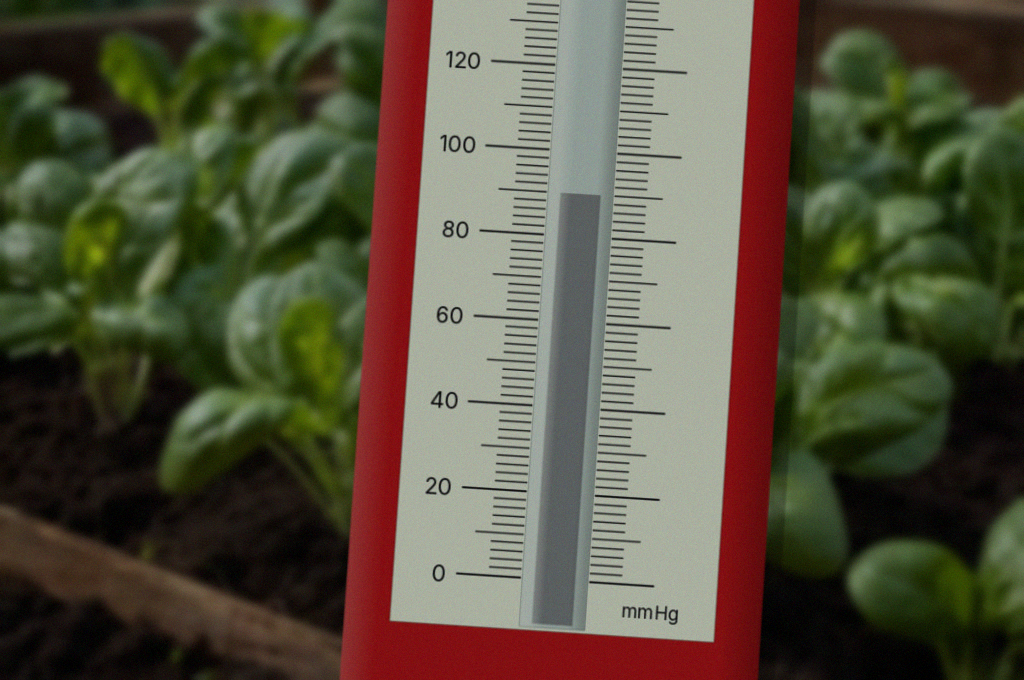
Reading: 90 mmHg
